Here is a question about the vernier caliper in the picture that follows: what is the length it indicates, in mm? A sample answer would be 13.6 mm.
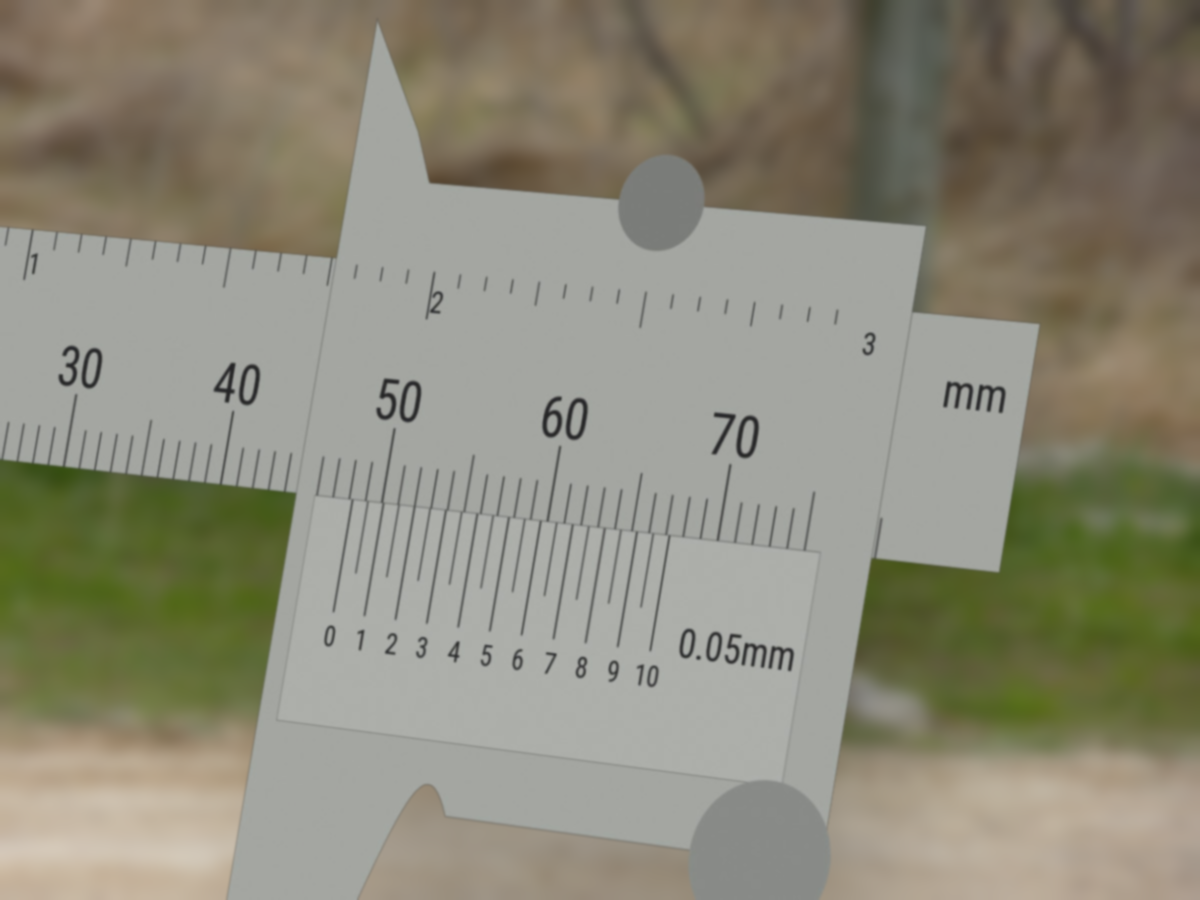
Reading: 48.2 mm
